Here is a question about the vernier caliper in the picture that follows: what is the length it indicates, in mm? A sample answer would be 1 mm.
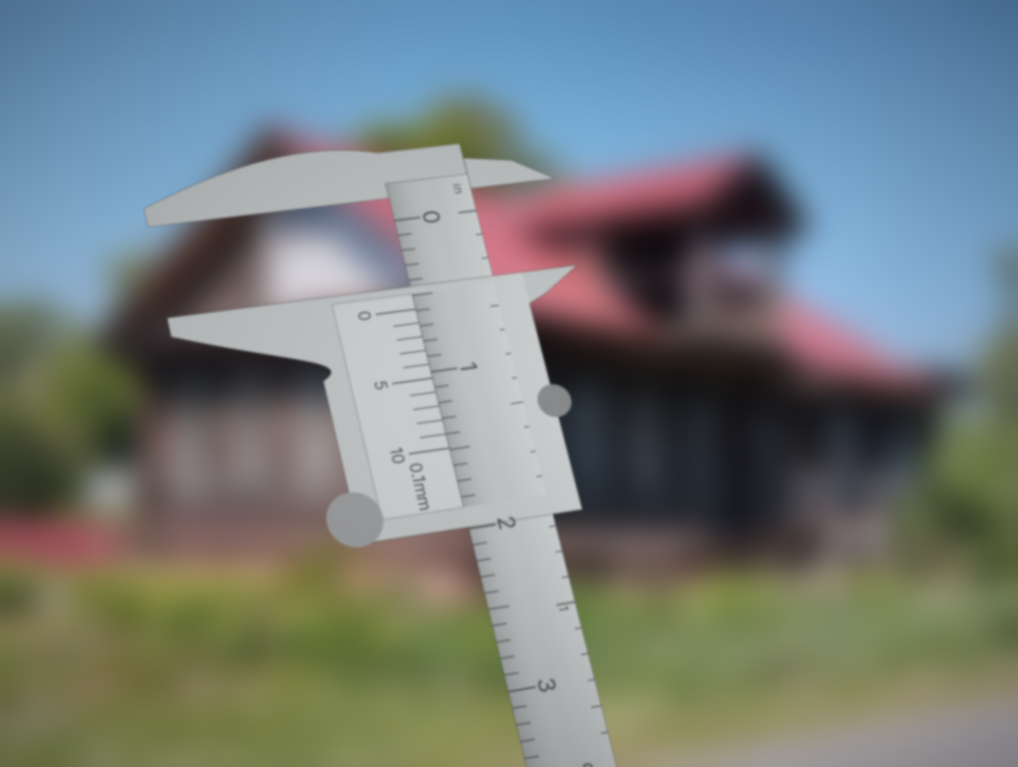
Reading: 5.9 mm
